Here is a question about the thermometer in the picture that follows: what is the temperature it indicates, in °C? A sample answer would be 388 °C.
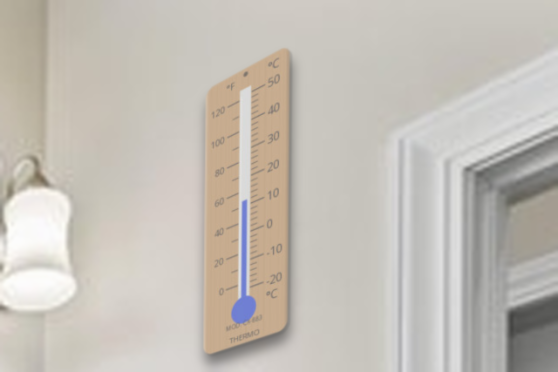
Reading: 12 °C
